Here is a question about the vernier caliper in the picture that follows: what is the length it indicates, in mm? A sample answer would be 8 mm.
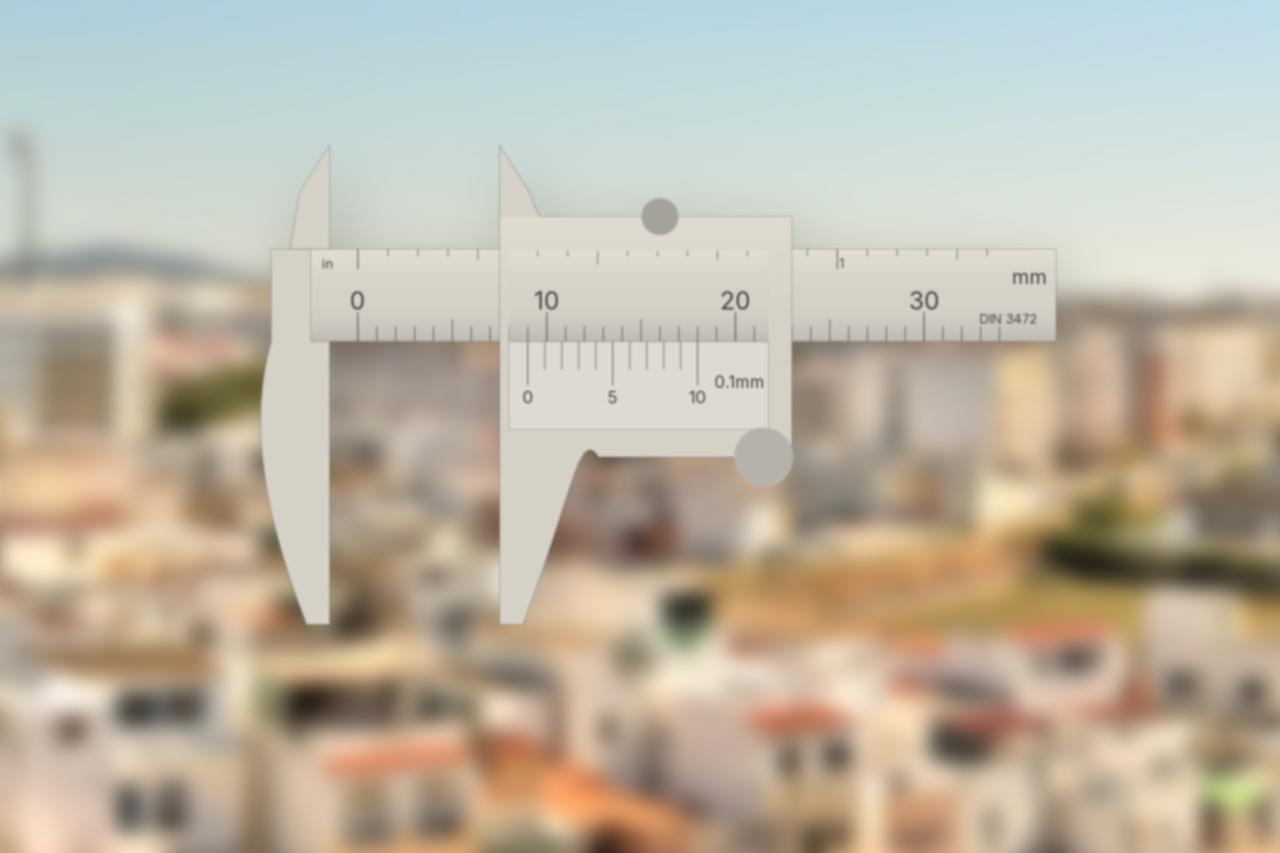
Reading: 9.0 mm
